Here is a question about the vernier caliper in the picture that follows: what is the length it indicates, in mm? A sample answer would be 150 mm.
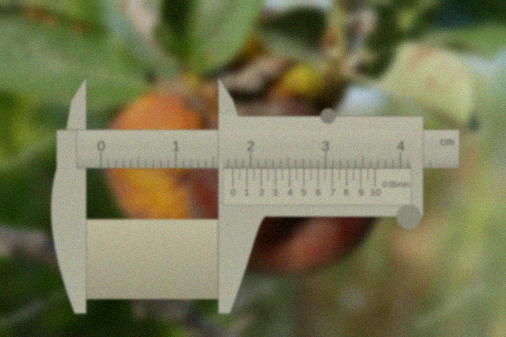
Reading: 17.6 mm
